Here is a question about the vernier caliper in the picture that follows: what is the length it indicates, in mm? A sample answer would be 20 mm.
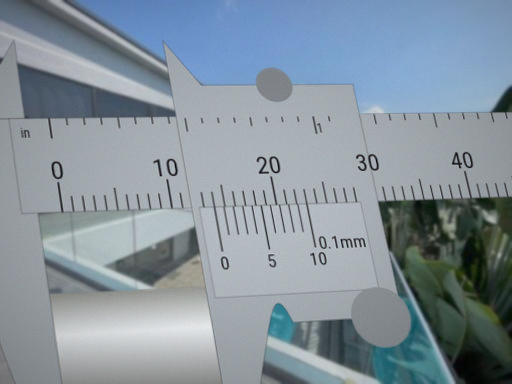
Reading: 14.0 mm
